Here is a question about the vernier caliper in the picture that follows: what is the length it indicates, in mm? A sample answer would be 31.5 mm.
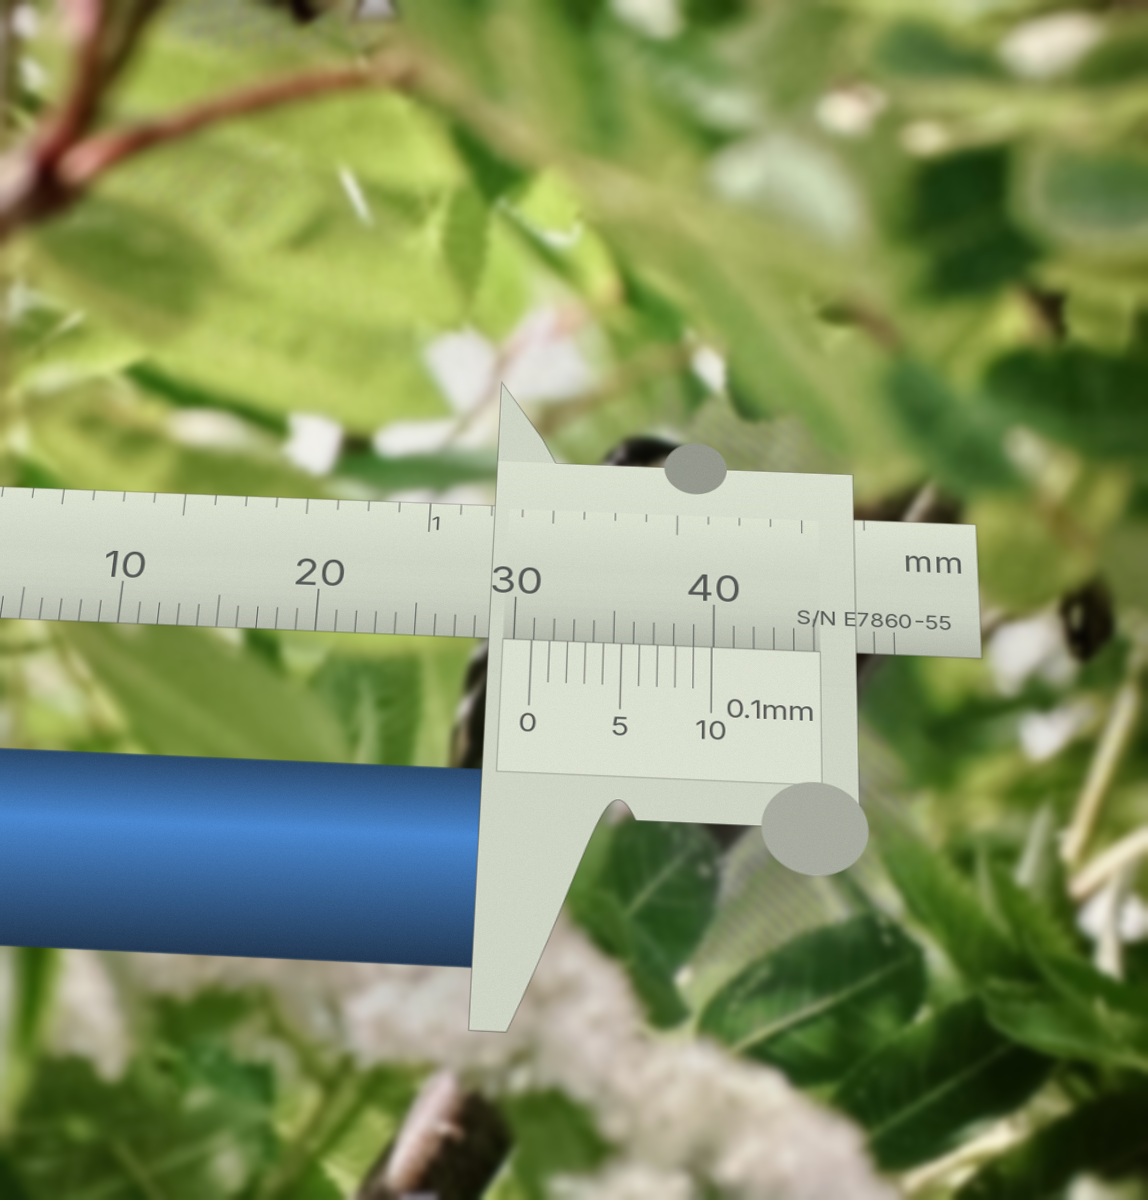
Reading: 30.9 mm
